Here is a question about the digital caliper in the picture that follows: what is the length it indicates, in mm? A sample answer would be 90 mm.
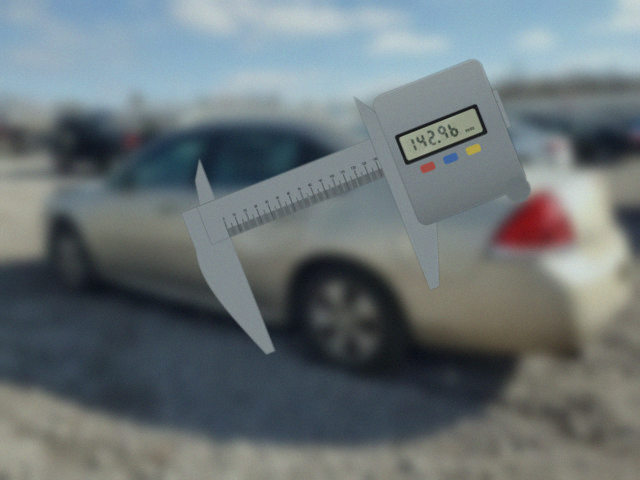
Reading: 142.96 mm
